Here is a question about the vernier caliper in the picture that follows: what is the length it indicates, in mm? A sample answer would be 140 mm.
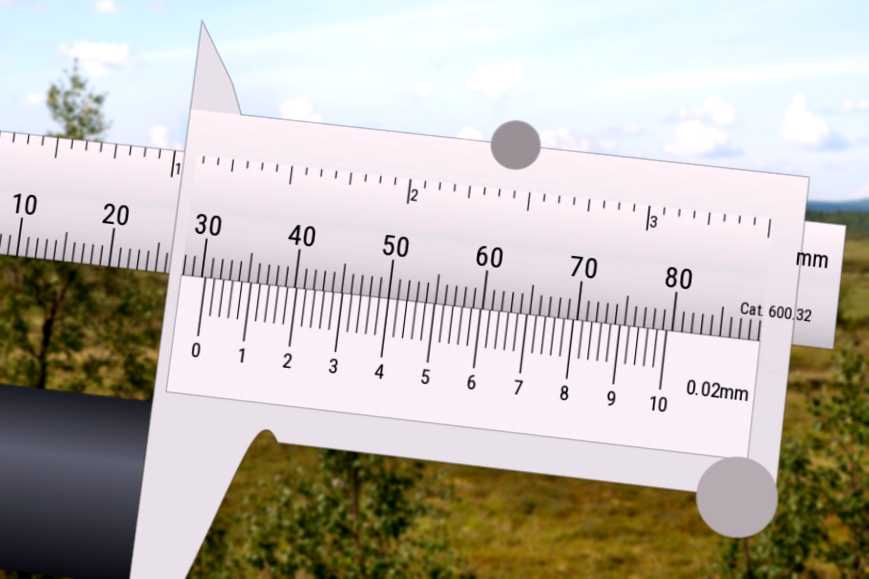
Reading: 30.4 mm
